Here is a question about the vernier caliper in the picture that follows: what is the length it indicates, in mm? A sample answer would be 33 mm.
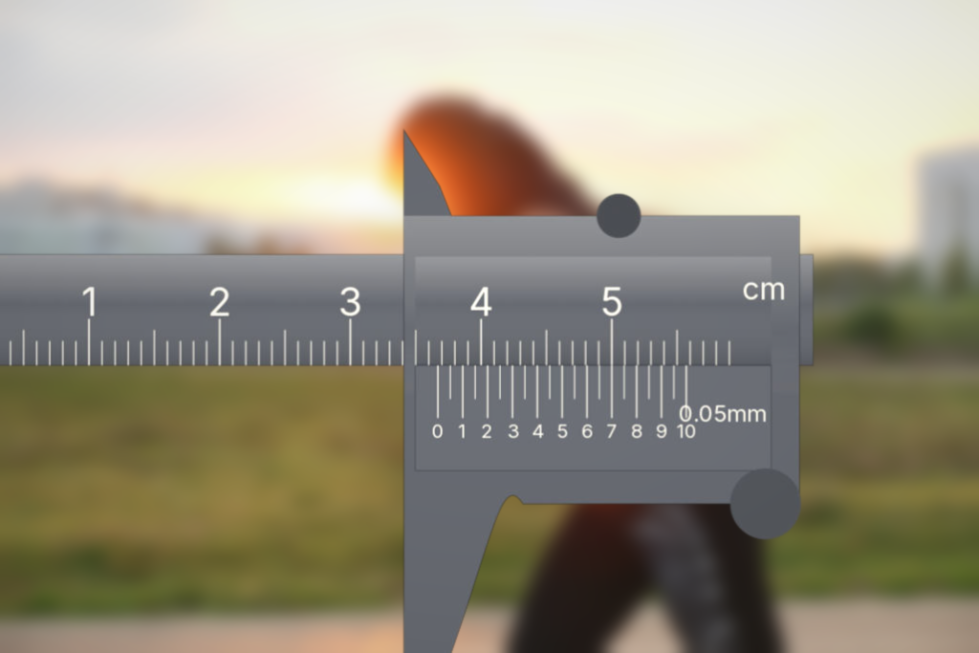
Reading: 36.7 mm
